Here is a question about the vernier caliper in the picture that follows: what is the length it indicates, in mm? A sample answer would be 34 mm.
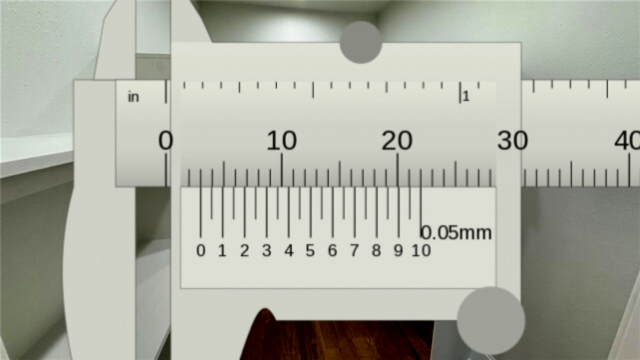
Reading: 3.0 mm
